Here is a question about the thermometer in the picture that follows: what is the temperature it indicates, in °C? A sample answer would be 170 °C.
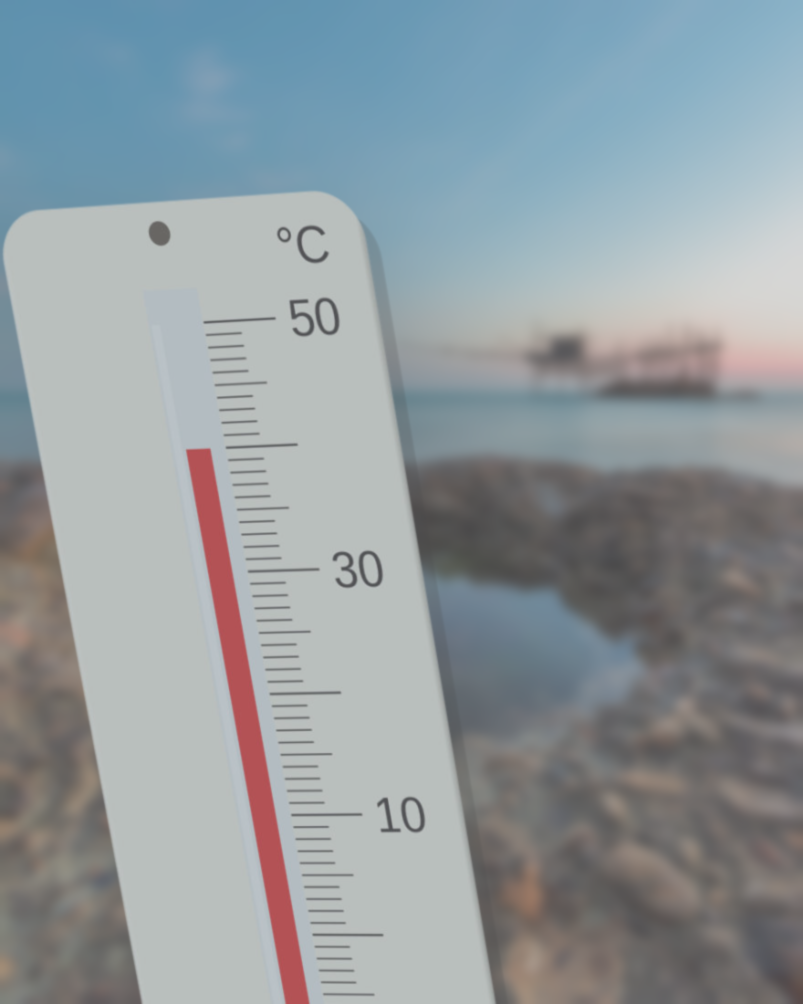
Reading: 40 °C
